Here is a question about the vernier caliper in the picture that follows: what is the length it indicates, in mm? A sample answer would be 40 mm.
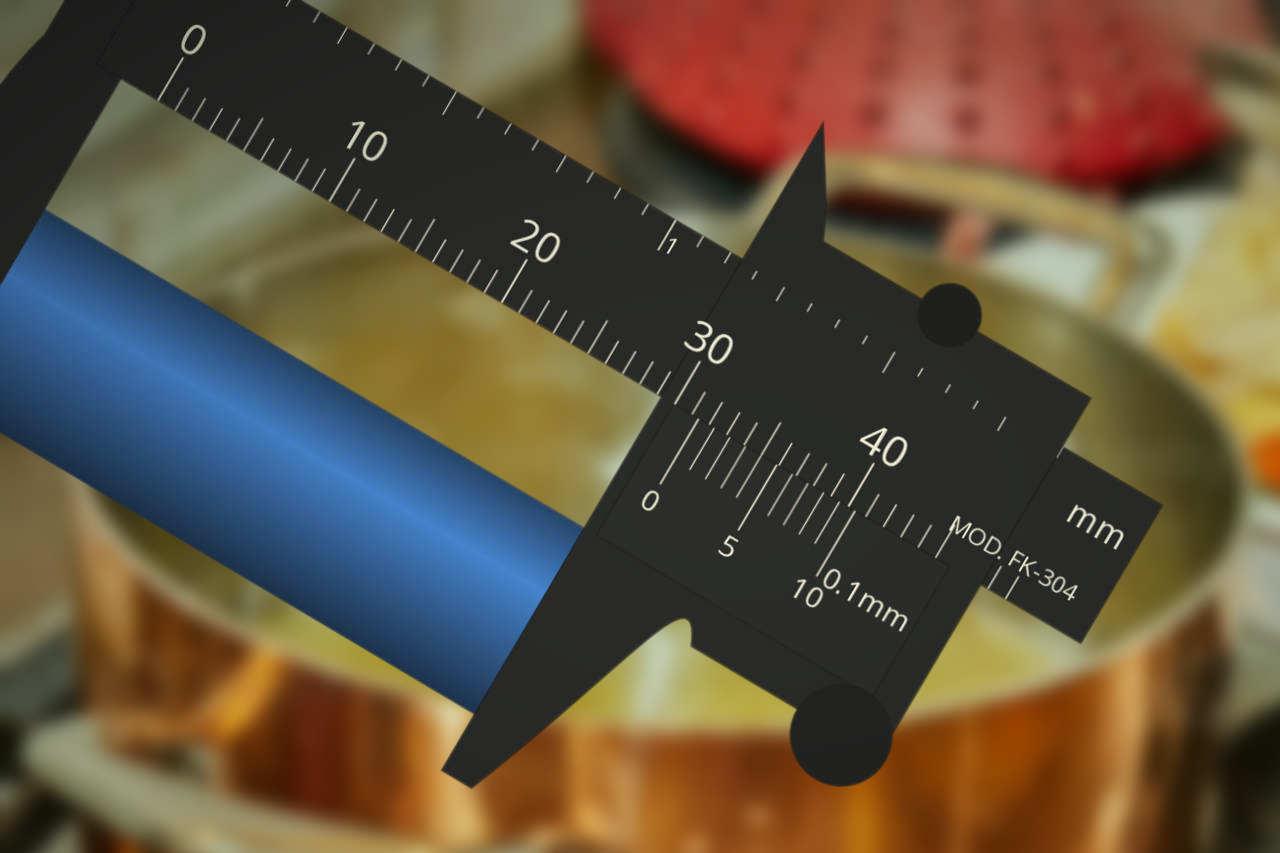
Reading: 31.4 mm
